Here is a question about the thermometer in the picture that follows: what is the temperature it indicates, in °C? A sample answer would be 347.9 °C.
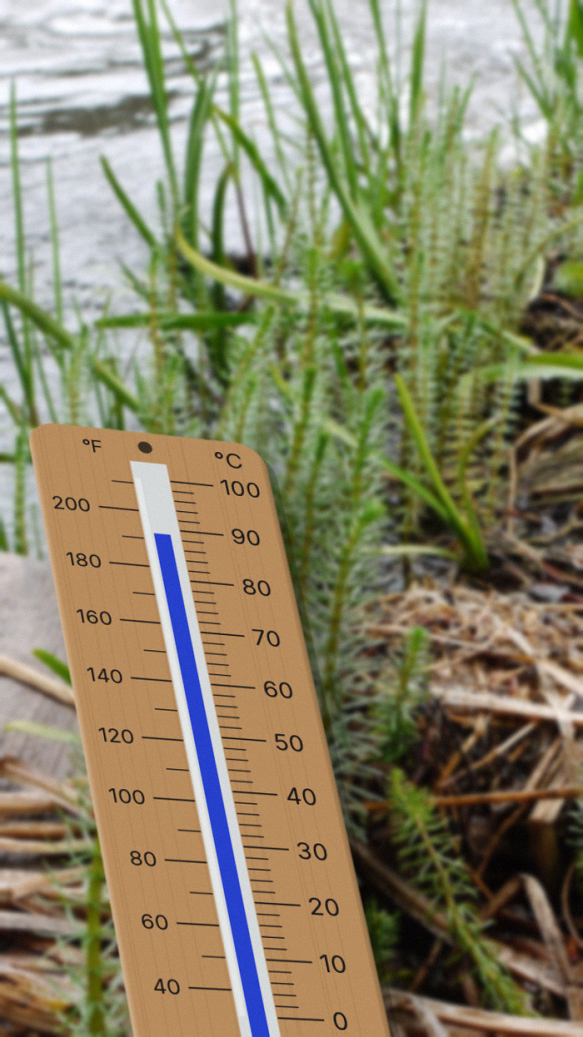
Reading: 89 °C
